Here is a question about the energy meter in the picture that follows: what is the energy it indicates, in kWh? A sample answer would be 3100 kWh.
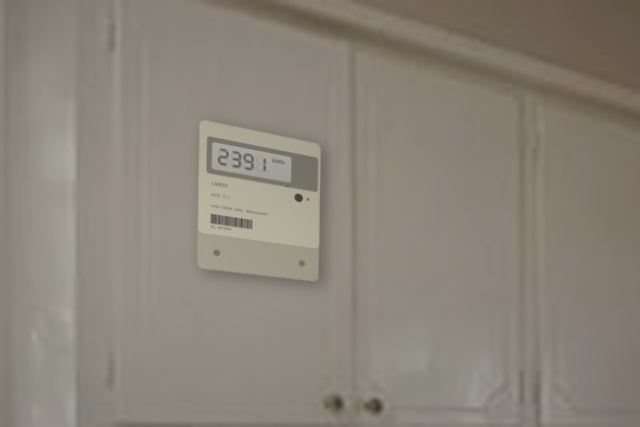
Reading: 2391 kWh
